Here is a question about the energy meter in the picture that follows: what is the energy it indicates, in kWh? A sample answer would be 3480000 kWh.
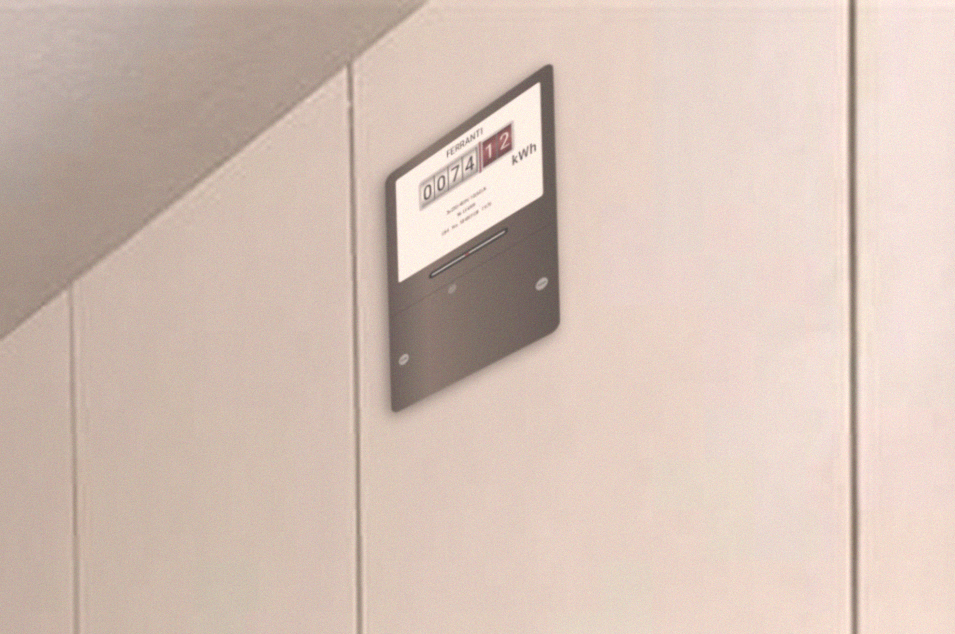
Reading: 74.12 kWh
